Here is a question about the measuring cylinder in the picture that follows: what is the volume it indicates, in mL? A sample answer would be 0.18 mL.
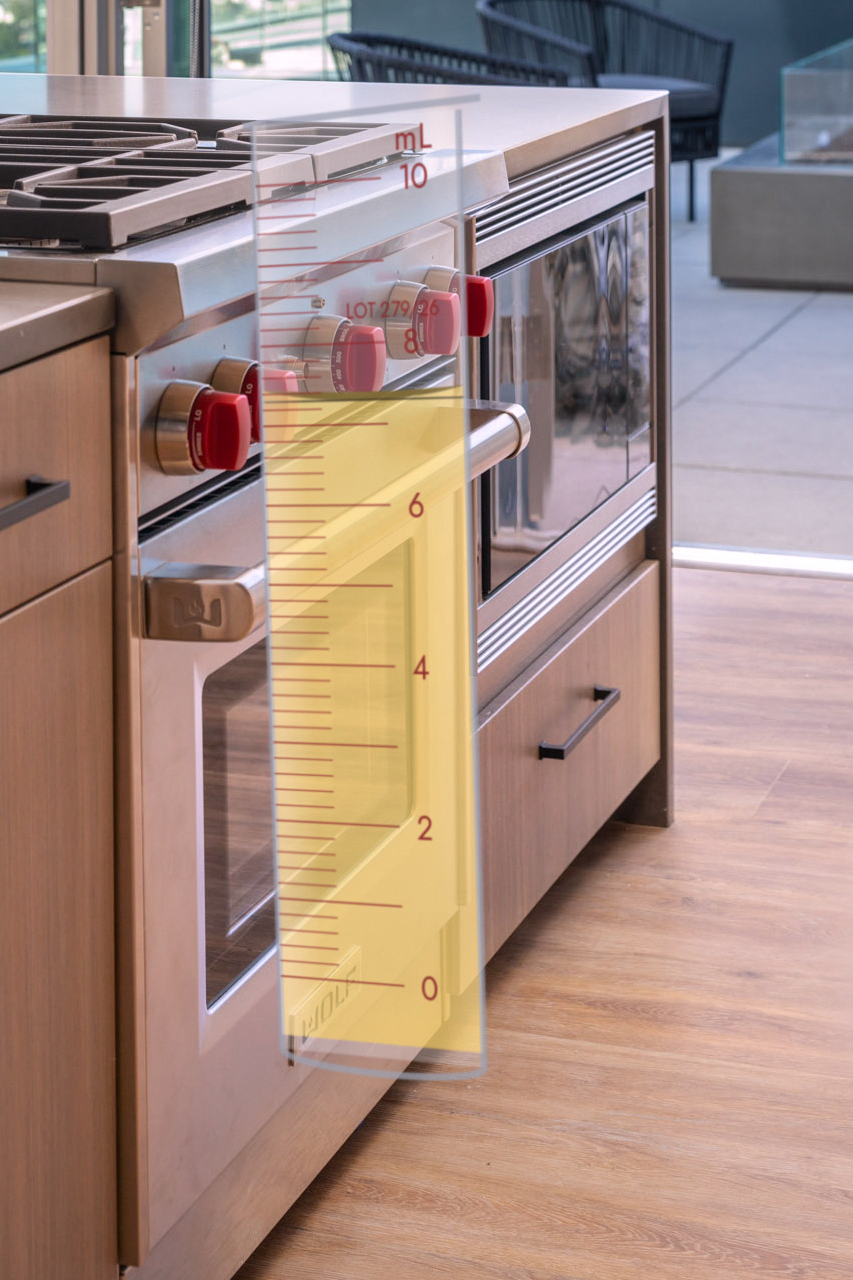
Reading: 7.3 mL
